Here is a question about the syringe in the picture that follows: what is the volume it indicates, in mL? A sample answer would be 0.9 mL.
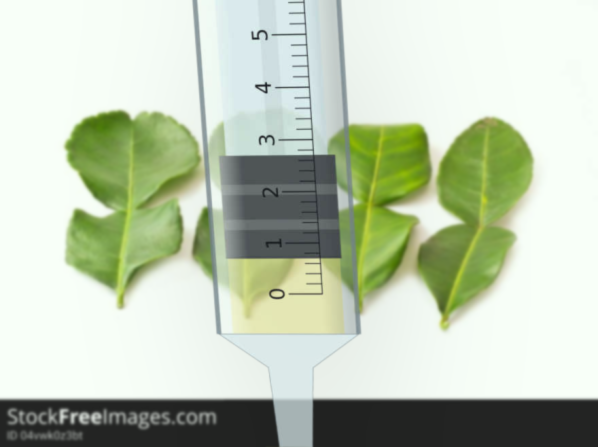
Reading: 0.7 mL
